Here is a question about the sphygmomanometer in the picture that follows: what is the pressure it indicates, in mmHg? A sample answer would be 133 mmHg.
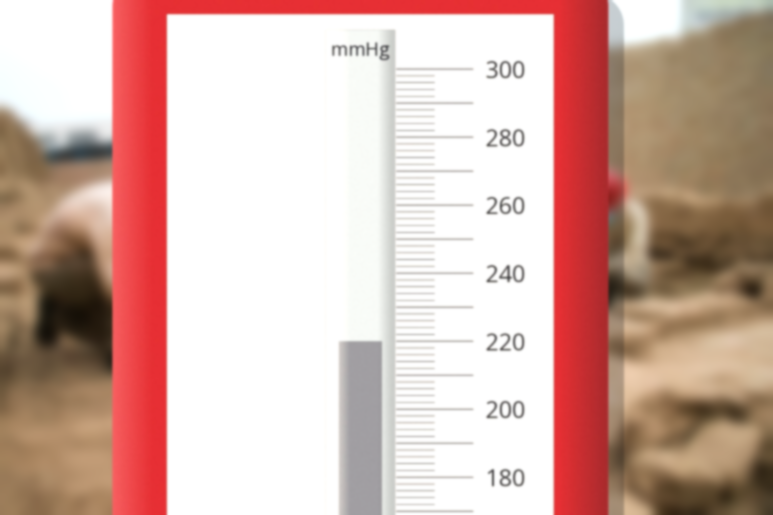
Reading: 220 mmHg
